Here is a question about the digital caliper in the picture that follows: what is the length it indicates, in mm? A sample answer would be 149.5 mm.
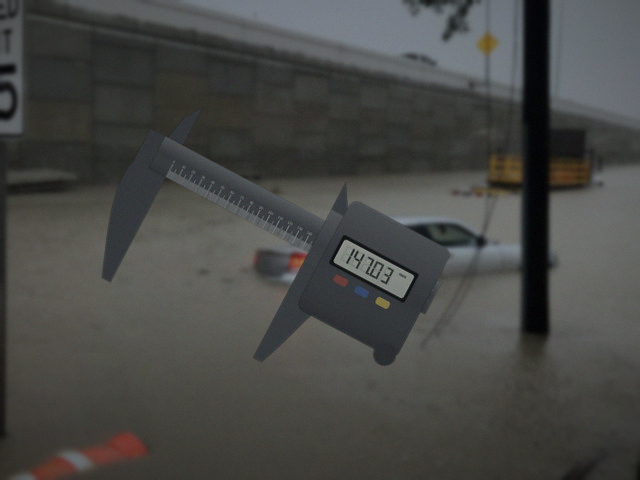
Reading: 147.03 mm
